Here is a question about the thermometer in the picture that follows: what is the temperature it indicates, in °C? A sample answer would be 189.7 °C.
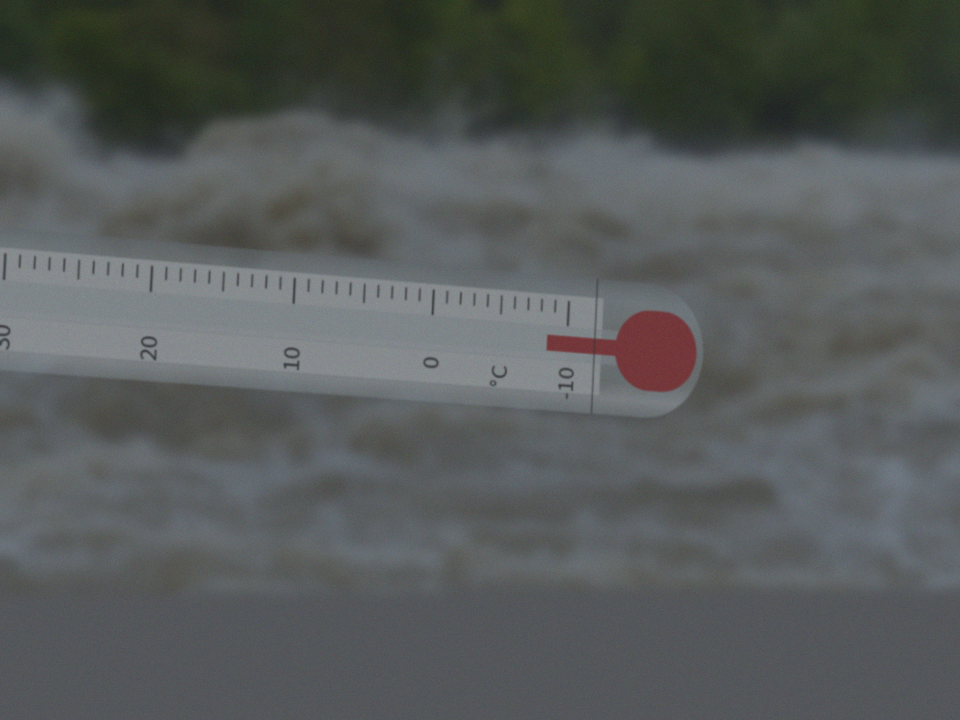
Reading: -8.5 °C
